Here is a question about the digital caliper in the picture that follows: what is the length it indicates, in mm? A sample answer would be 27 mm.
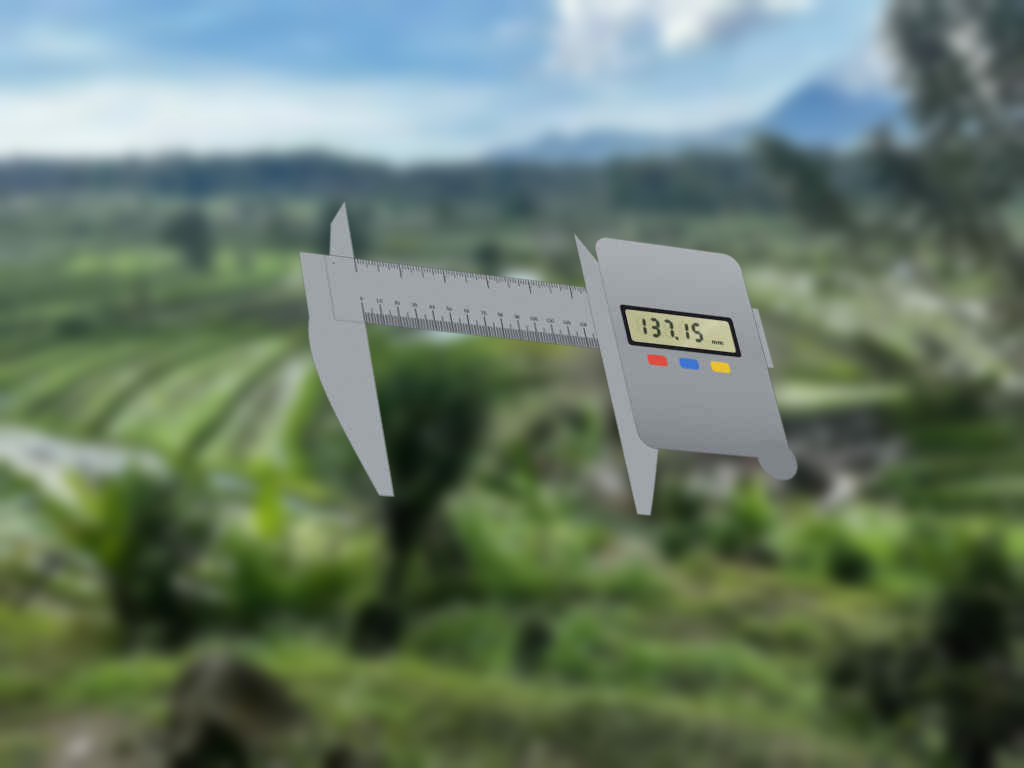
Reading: 137.15 mm
